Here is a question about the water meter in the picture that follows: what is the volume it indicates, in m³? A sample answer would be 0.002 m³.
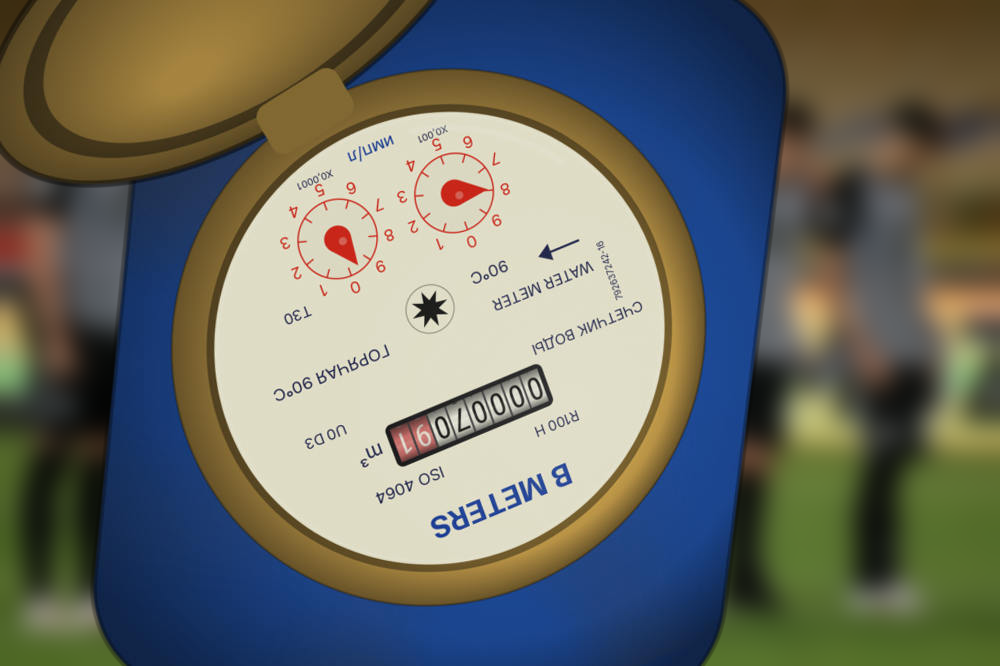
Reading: 70.9179 m³
